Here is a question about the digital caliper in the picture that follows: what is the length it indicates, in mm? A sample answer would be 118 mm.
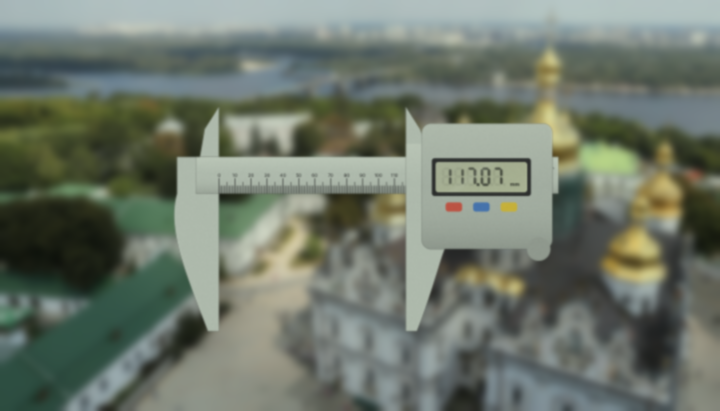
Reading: 117.07 mm
